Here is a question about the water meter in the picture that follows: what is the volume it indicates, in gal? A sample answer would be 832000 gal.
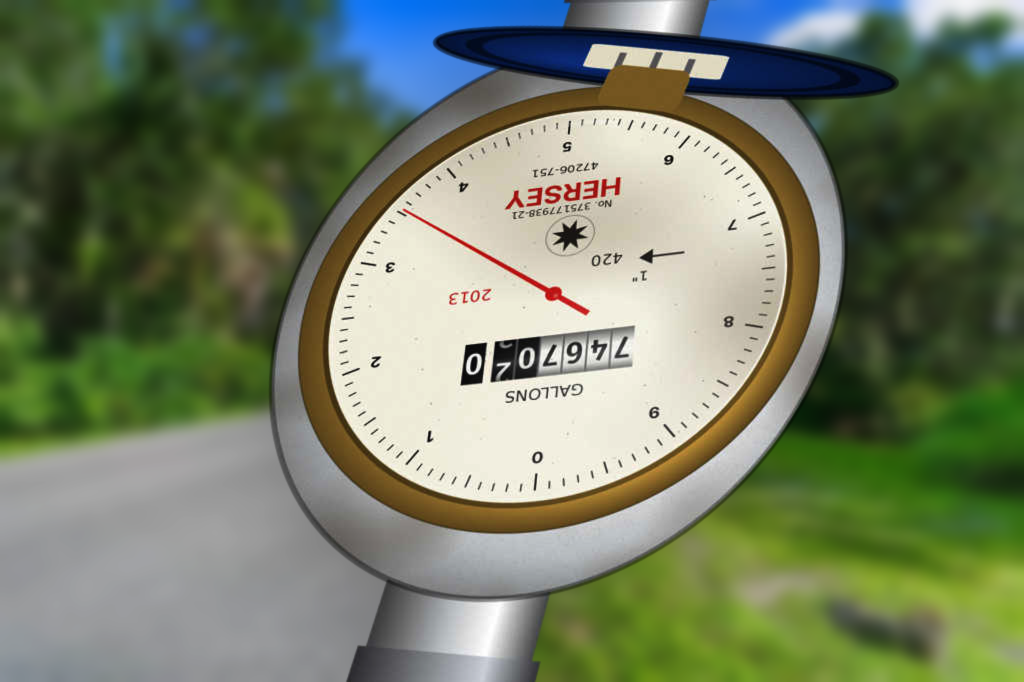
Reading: 7467023.5 gal
